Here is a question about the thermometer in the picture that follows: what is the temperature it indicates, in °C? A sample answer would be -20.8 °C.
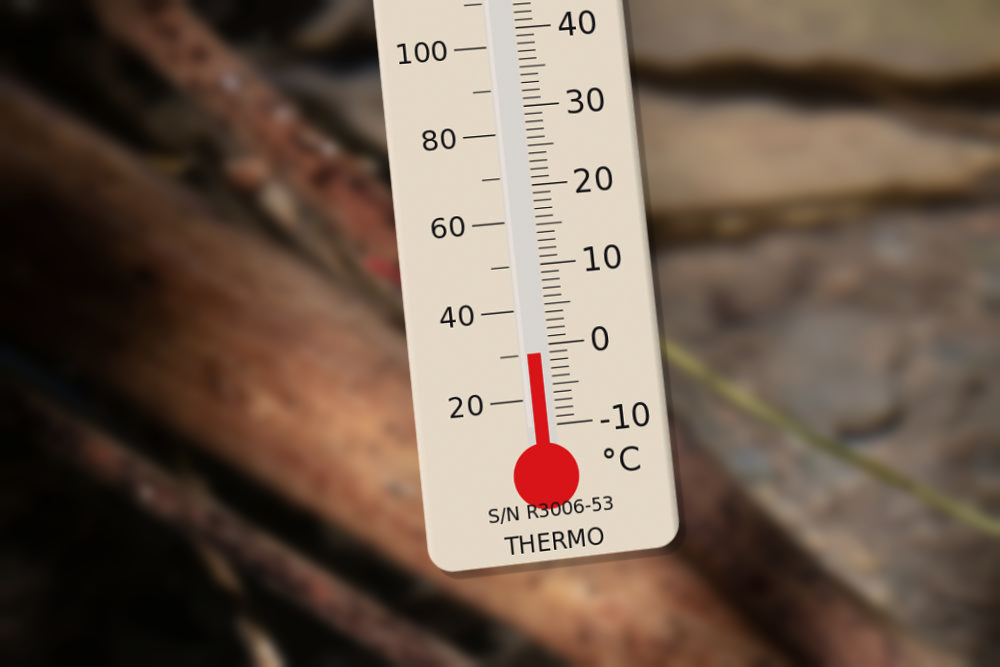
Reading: -1 °C
